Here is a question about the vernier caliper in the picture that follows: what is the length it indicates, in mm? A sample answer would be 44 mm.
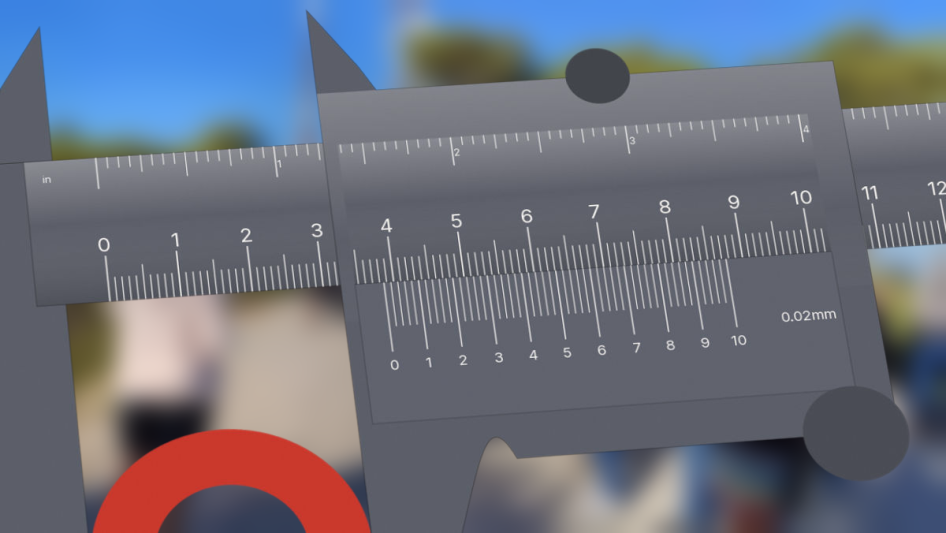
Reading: 38.6 mm
